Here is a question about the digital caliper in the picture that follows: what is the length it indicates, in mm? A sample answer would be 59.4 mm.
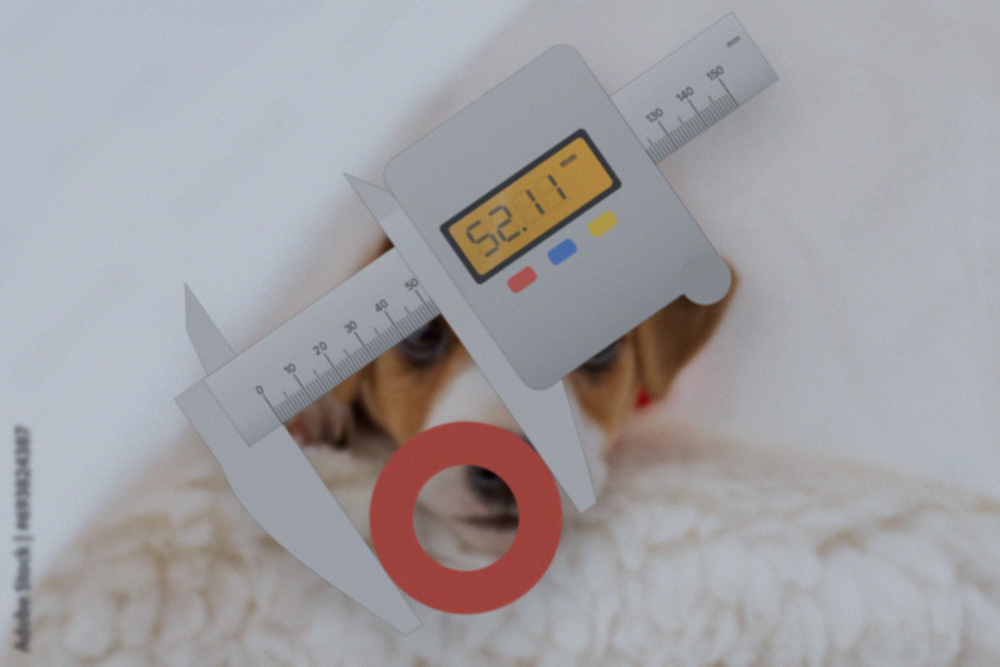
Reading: 52.11 mm
